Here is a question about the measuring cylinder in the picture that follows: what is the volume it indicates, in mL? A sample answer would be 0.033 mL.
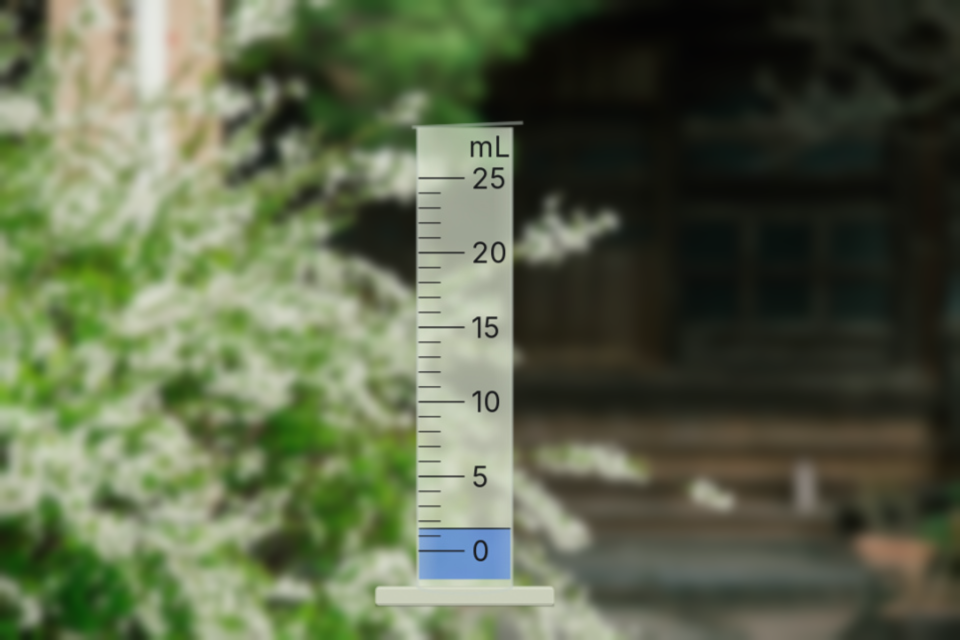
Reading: 1.5 mL
